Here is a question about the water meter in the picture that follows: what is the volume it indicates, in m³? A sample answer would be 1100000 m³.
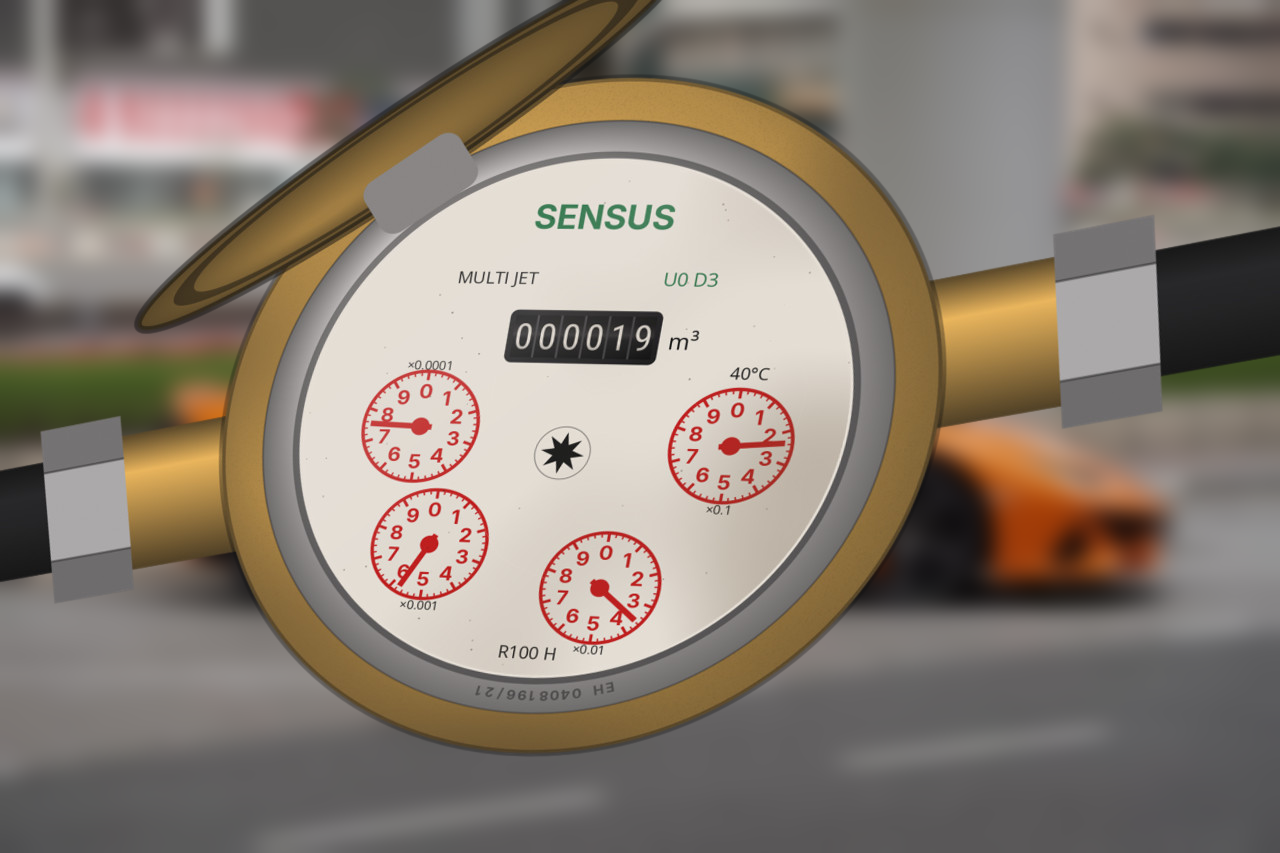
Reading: 19.2357 m³
